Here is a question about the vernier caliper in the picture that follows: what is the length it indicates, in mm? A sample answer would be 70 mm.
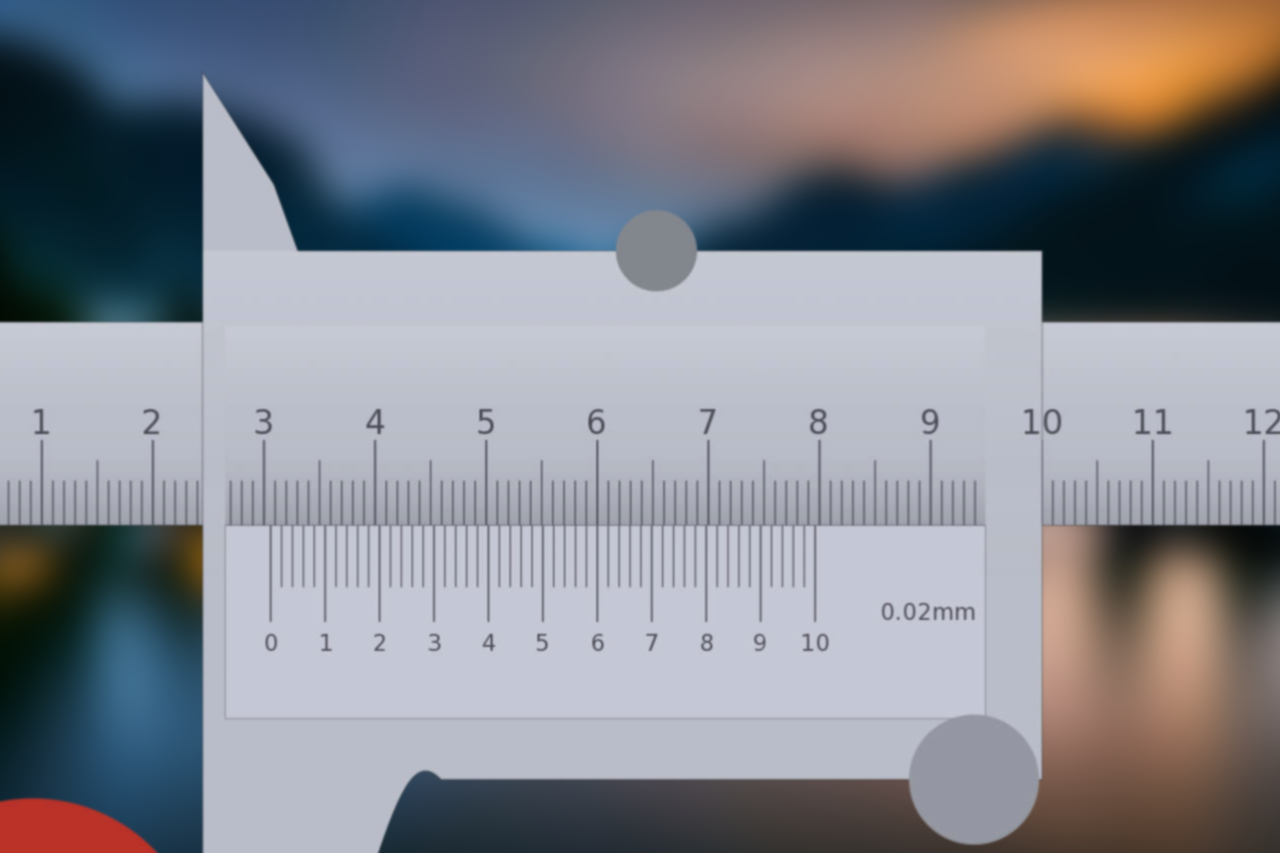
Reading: 30.6 mm
